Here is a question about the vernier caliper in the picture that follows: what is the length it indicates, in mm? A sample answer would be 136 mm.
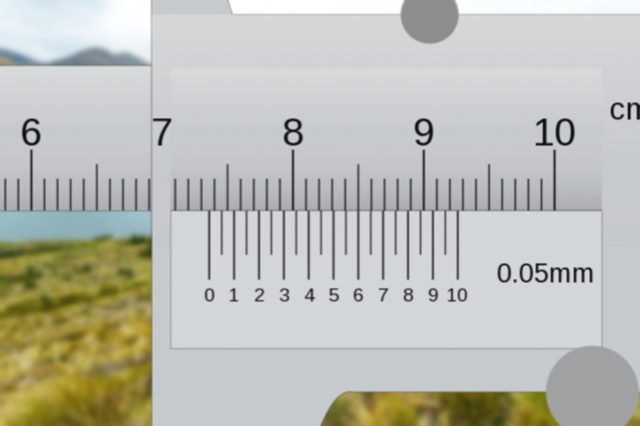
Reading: 73.6 mm
